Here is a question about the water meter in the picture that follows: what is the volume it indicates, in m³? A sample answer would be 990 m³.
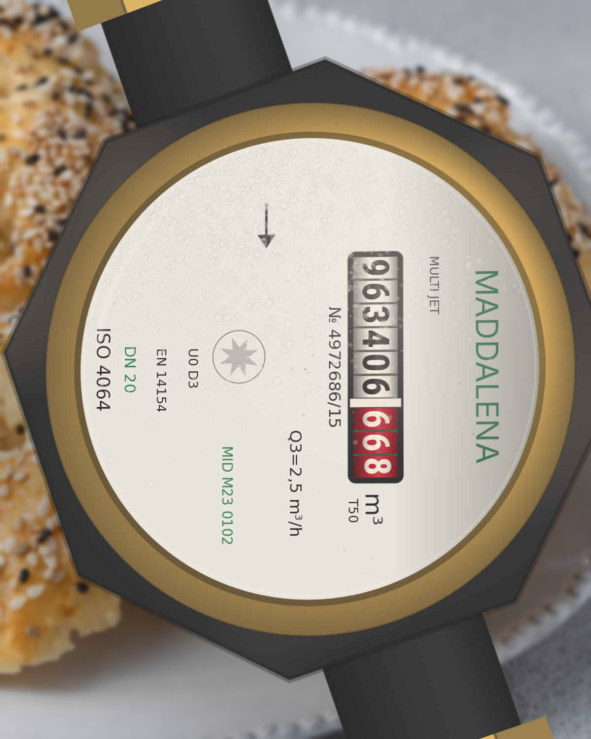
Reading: 963406.668 m³
